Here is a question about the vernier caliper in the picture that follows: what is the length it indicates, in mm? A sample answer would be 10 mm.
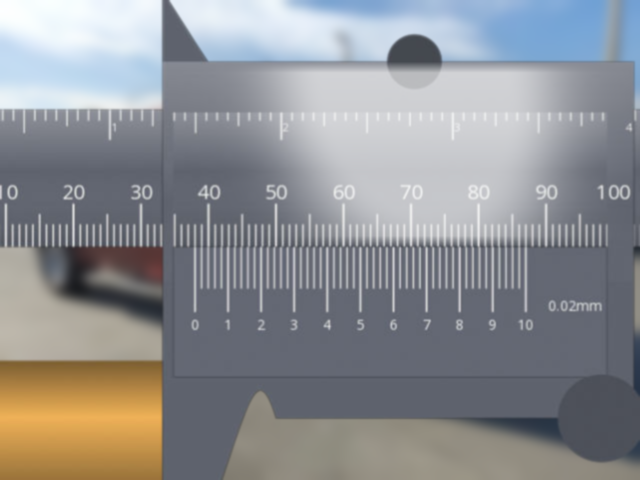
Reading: 38.0 mm
